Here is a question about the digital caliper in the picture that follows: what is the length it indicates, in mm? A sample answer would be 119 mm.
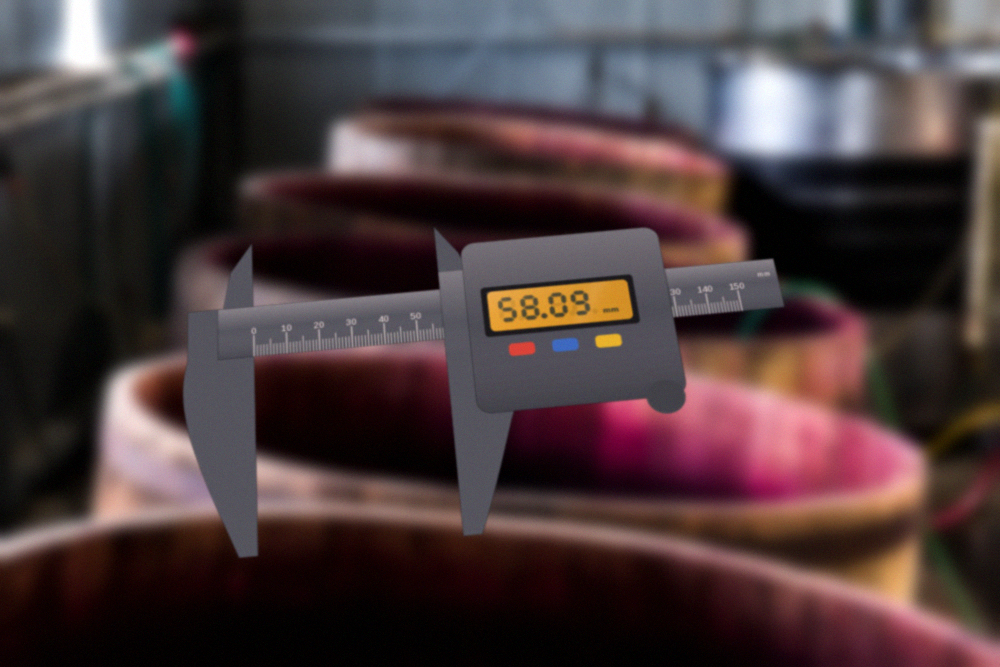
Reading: 58.09 mm
